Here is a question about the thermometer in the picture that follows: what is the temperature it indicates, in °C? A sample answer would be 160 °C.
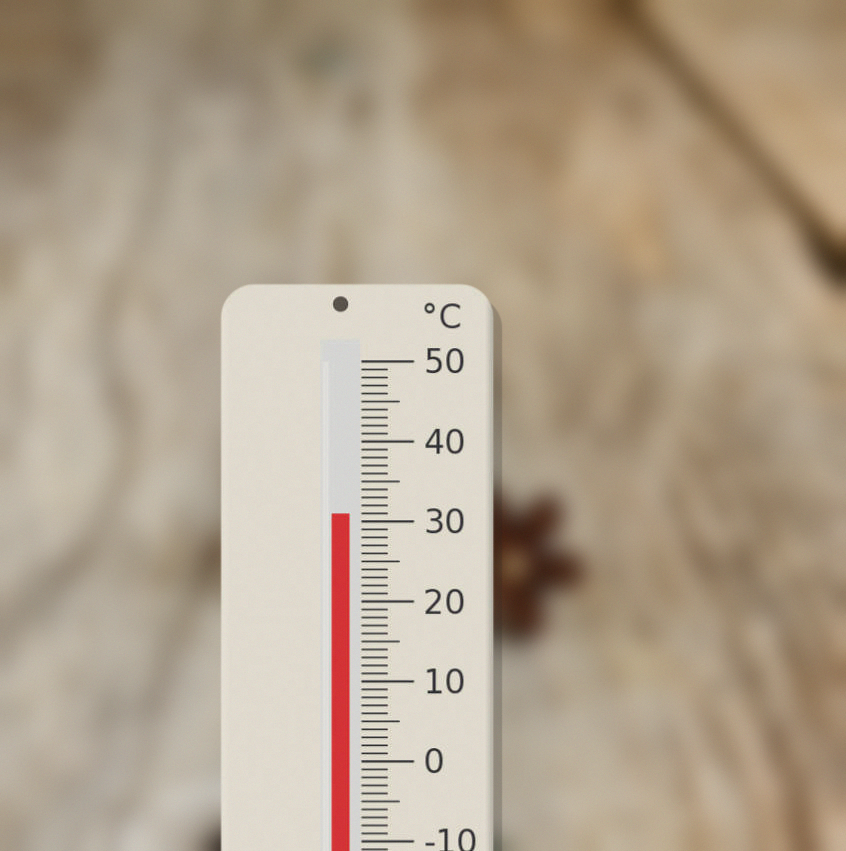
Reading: 31 °C
